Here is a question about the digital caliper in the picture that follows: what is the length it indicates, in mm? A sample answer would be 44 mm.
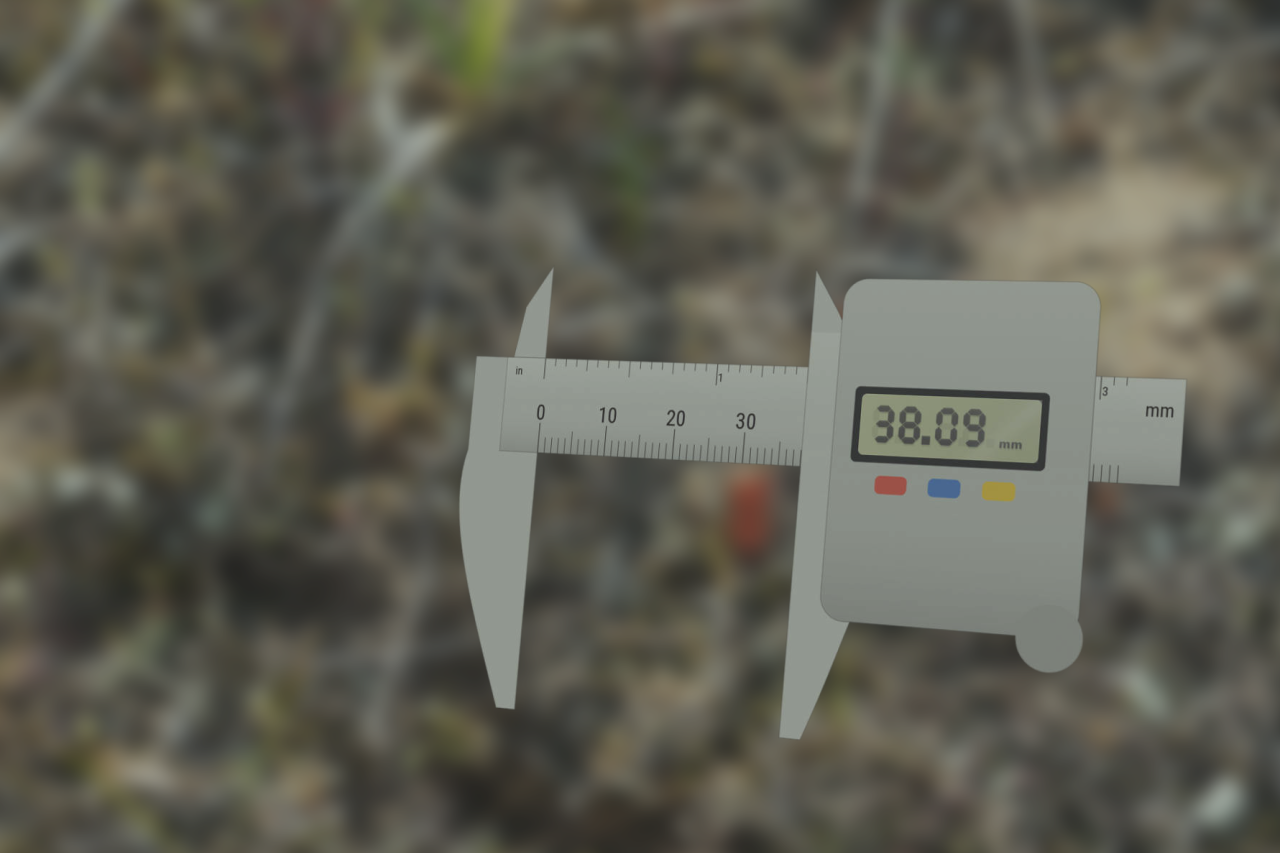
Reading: 38.09 mm
